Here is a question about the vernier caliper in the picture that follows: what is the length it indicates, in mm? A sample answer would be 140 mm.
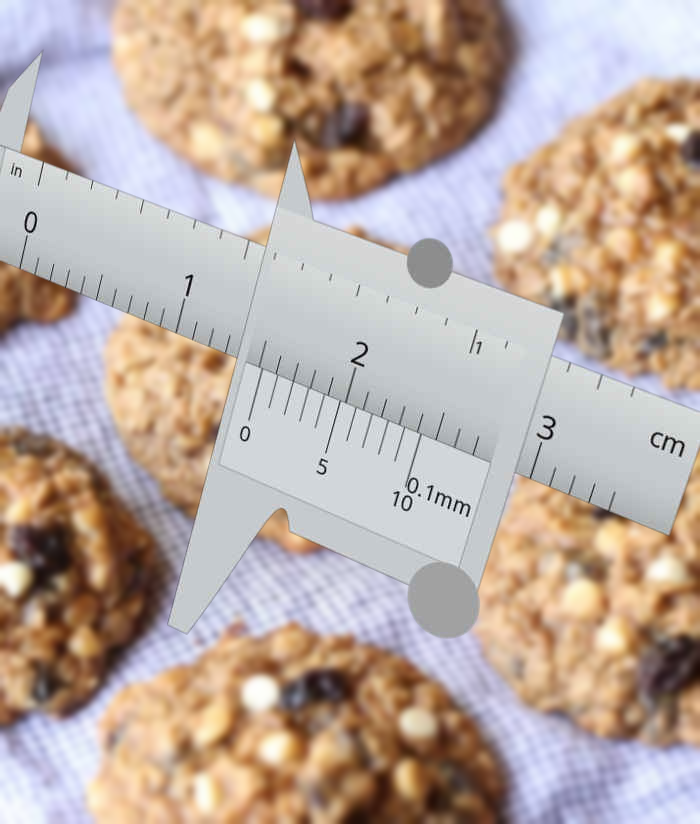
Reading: 15.2 mm
